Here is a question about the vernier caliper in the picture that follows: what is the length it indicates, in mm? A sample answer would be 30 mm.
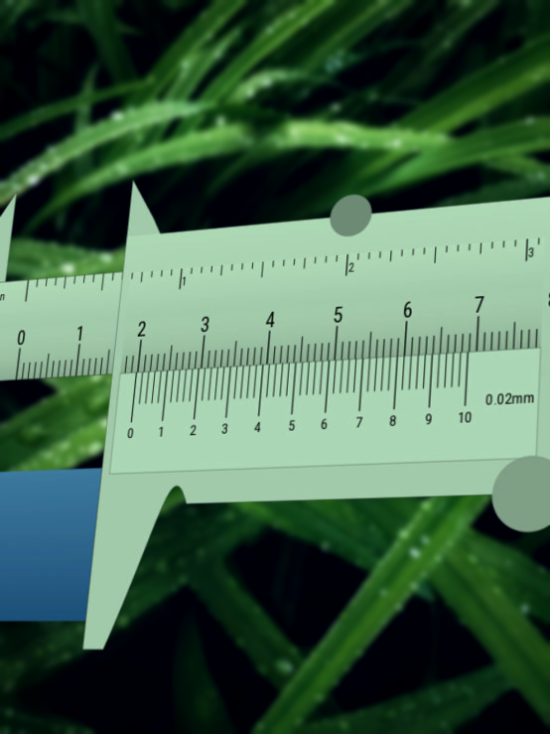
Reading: 19.8 mm
